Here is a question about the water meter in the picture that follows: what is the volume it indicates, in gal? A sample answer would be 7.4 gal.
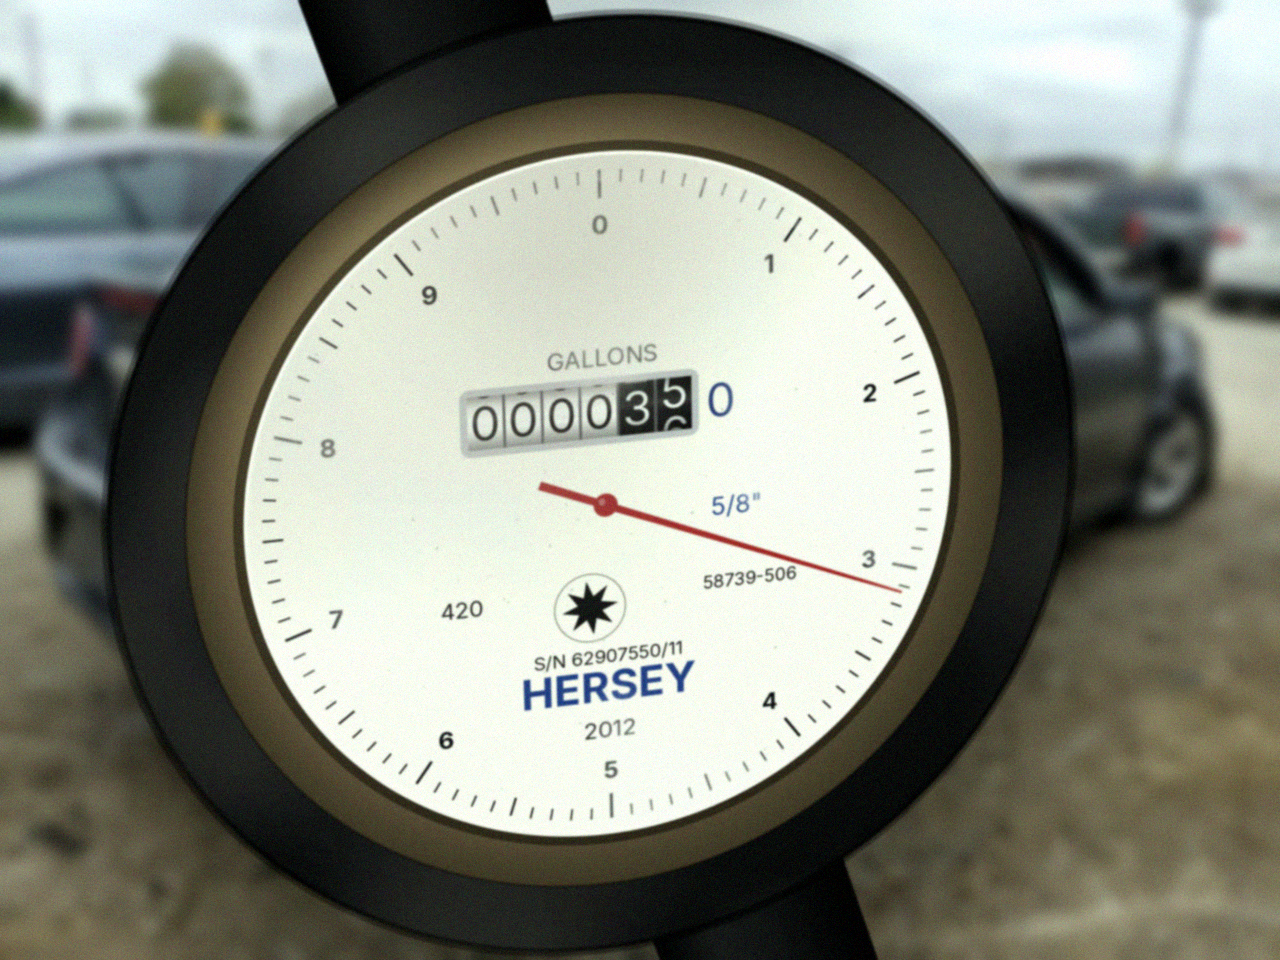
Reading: 353.1 gal
